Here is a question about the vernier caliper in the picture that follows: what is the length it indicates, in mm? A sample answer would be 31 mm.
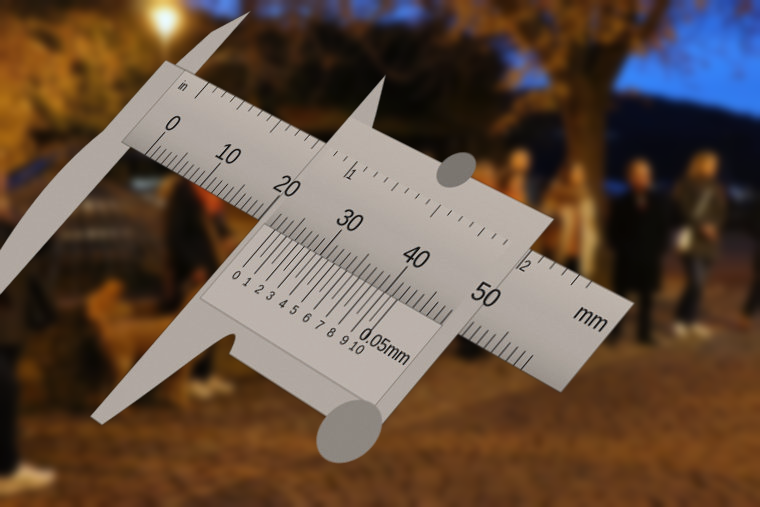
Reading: 22.8 mm
